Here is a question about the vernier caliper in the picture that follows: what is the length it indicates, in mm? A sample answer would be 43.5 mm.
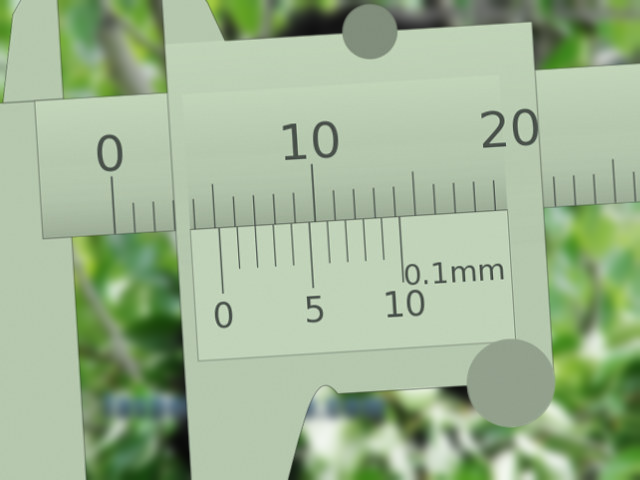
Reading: 5.2 mm
